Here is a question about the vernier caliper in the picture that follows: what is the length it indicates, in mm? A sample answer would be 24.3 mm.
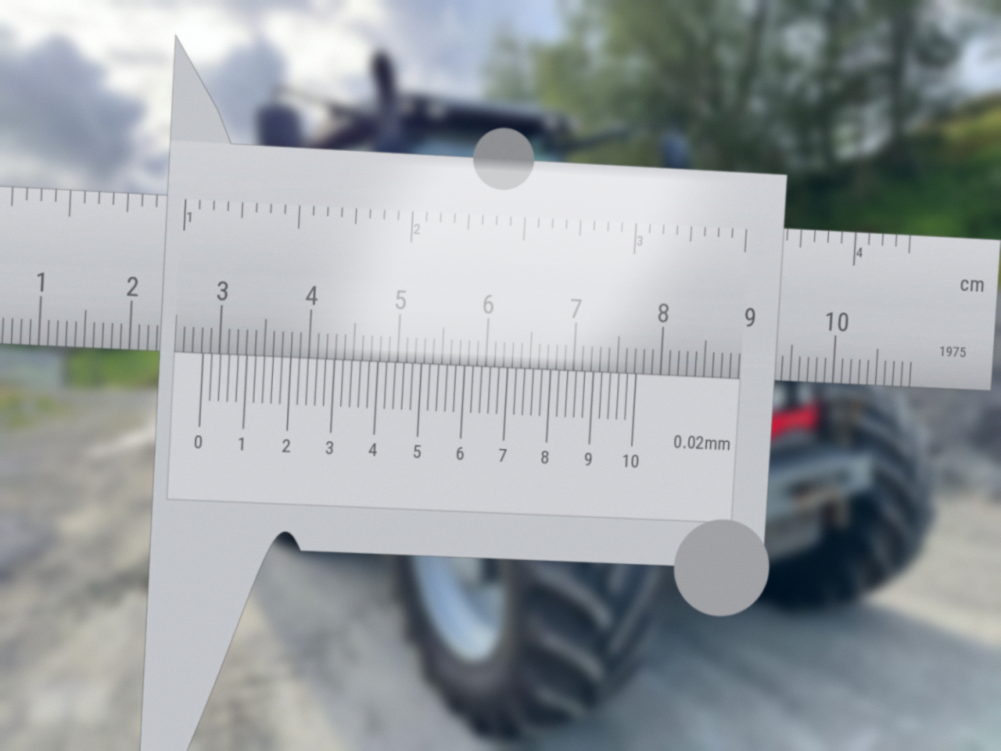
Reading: 28.2 mm
